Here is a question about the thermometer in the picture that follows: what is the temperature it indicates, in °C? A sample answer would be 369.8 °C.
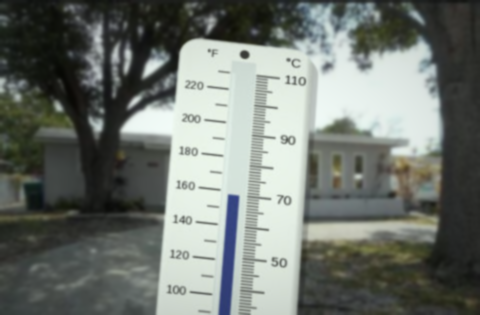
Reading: 70 °C
